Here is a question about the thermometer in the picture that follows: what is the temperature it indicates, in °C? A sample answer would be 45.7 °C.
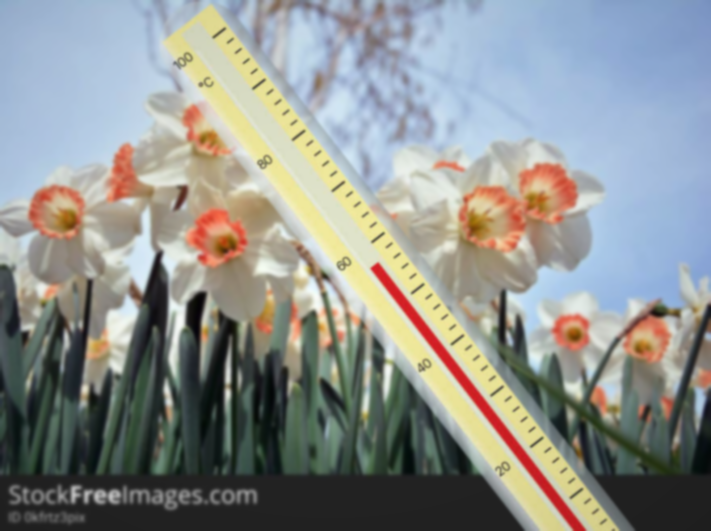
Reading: 57 °C
